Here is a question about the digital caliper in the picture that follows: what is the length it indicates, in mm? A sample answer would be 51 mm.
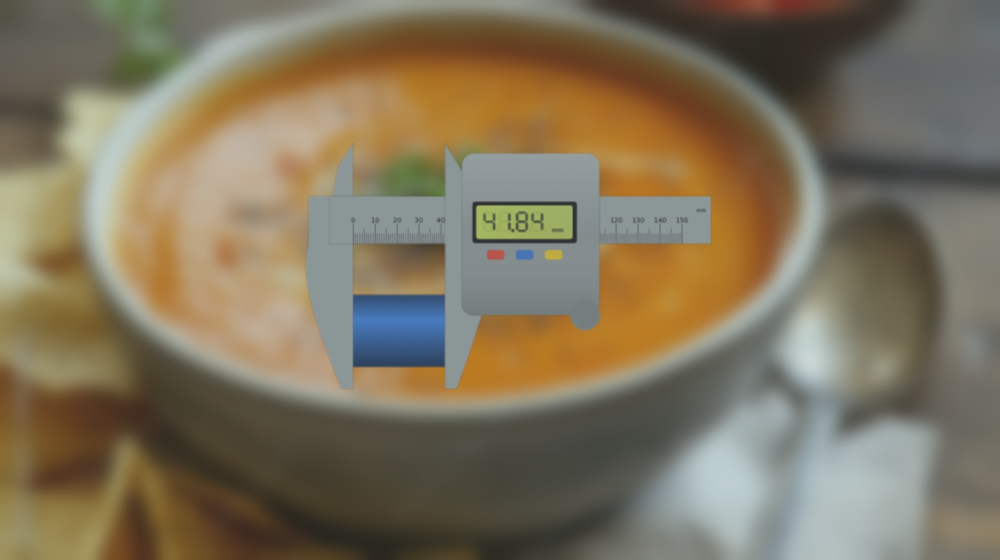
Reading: 41.84 mm
